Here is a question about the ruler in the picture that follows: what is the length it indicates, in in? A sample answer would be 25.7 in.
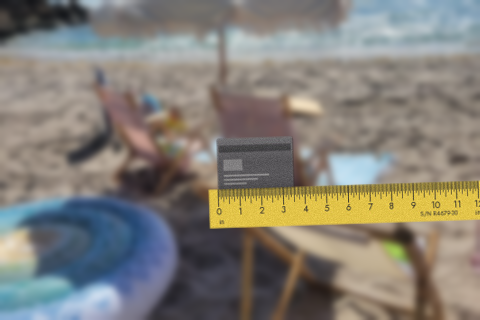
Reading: 3.5 in
